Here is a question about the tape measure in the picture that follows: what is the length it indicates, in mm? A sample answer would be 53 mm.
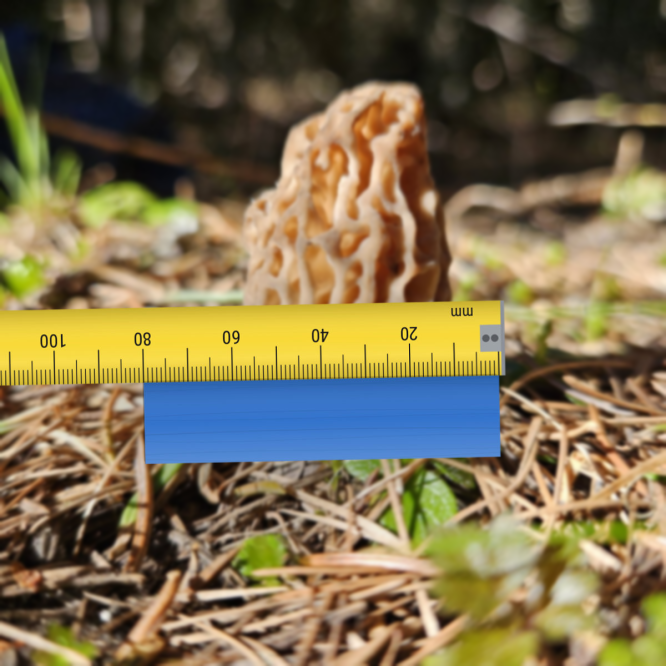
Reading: 80 mm
